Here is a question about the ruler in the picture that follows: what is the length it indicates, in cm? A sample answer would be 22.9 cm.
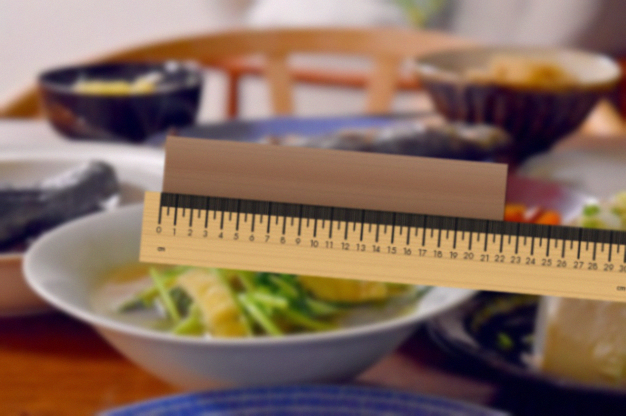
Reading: 22 cm
